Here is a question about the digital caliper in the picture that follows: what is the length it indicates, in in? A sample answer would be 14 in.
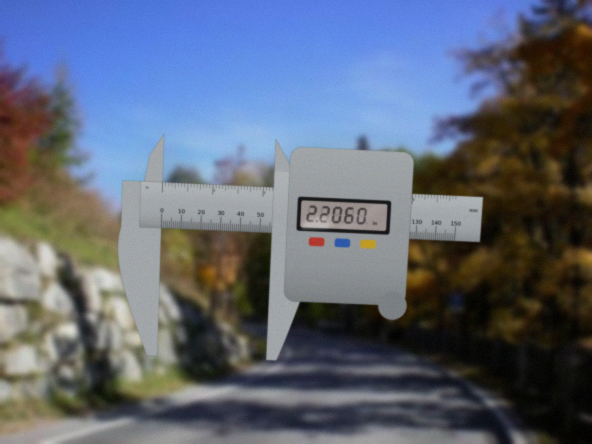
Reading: 2.2060 in
